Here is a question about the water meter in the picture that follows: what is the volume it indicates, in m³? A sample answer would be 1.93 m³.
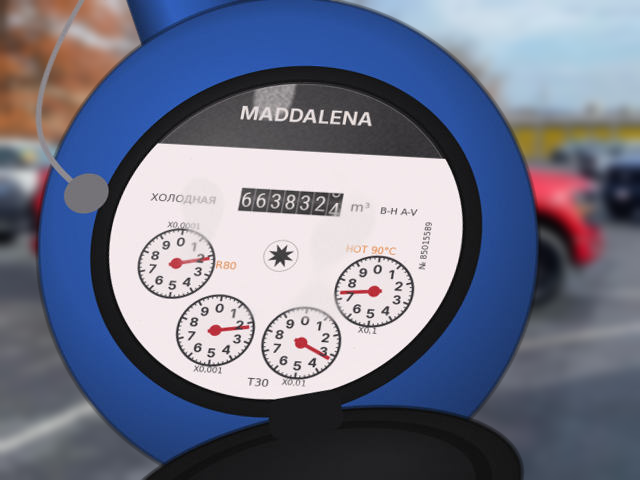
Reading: 6638323.7322 m³
